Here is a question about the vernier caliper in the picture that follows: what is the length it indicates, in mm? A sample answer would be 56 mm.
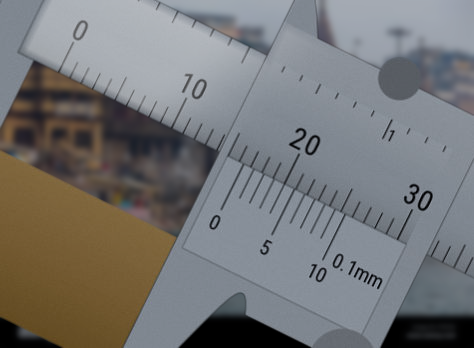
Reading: 16.4 mm
